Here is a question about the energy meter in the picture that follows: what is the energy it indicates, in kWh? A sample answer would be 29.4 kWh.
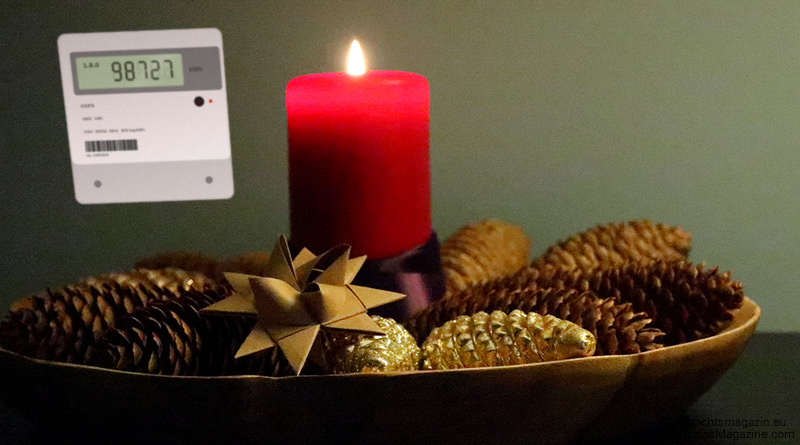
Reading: 98727 kWh
